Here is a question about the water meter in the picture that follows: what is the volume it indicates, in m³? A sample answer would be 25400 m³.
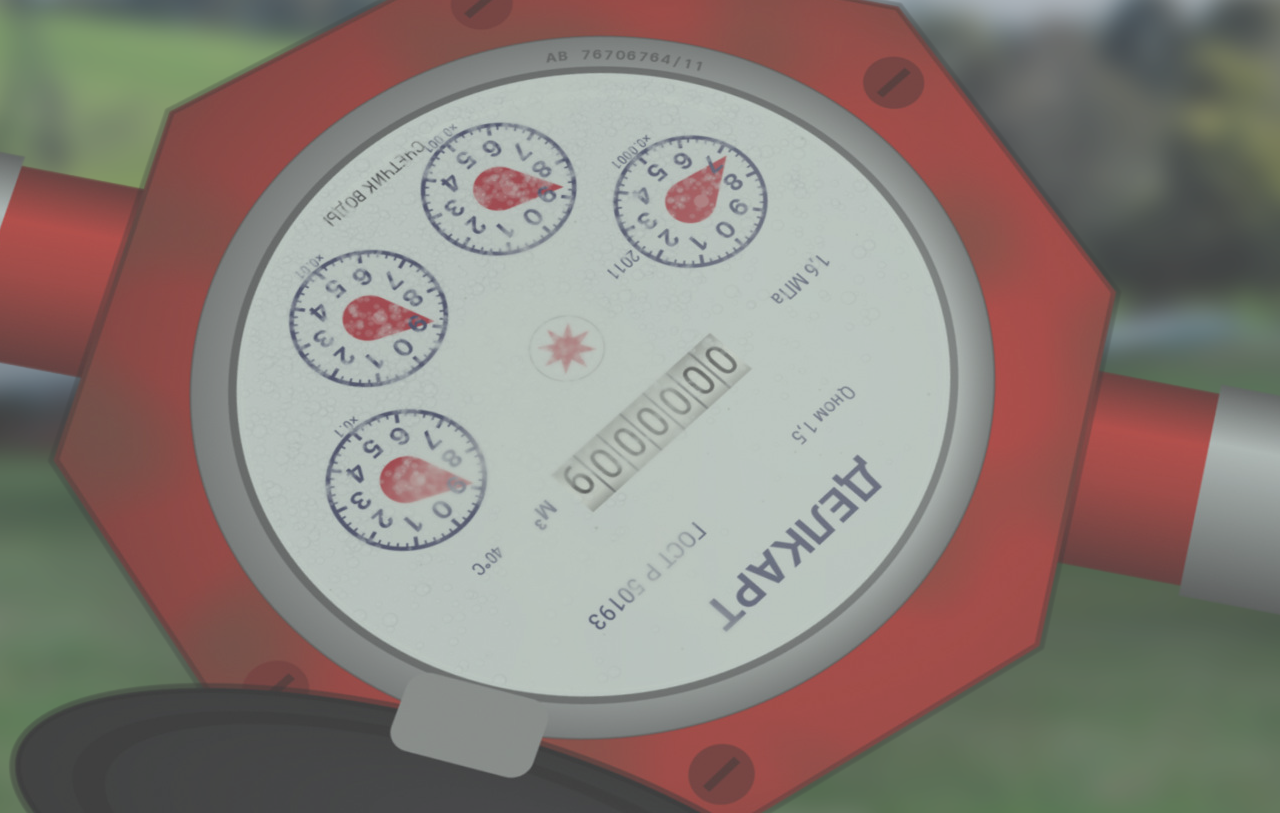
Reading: 8.8887 m³
